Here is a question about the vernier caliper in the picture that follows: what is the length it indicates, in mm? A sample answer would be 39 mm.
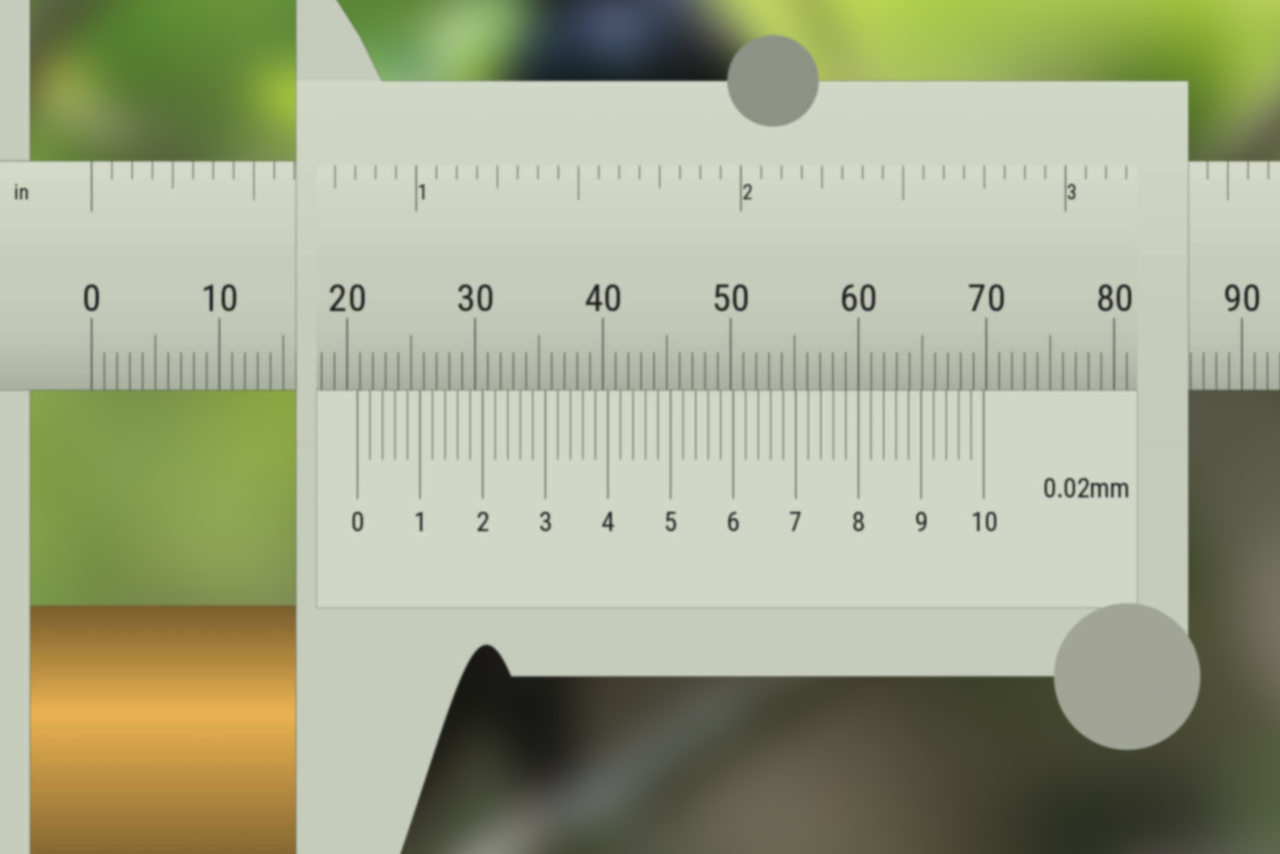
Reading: 20.8 mm
